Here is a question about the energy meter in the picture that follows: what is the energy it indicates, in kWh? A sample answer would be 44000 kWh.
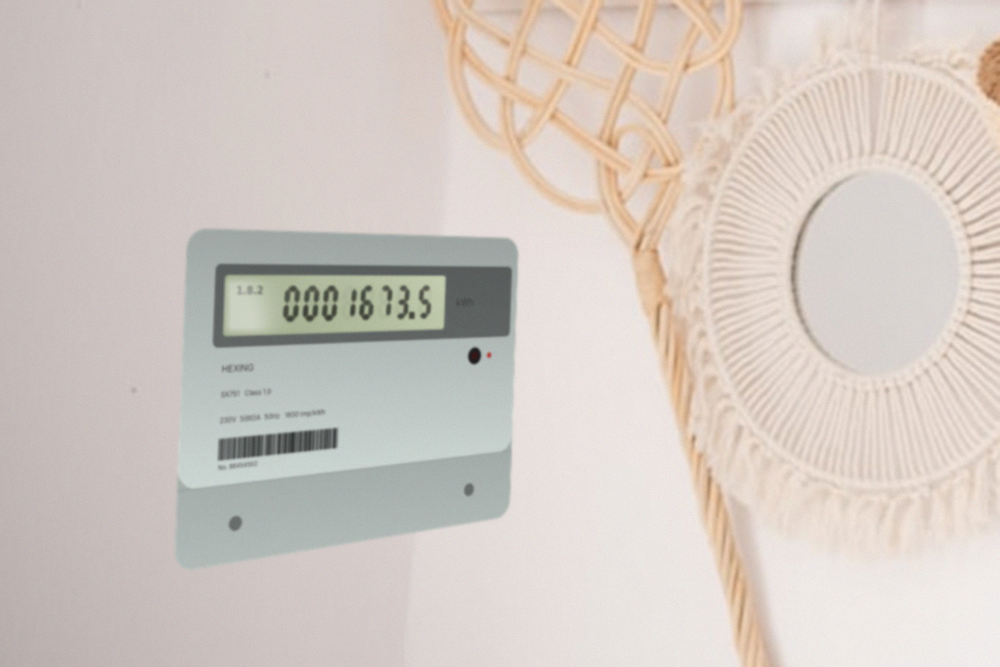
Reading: 1673.5 kWh
